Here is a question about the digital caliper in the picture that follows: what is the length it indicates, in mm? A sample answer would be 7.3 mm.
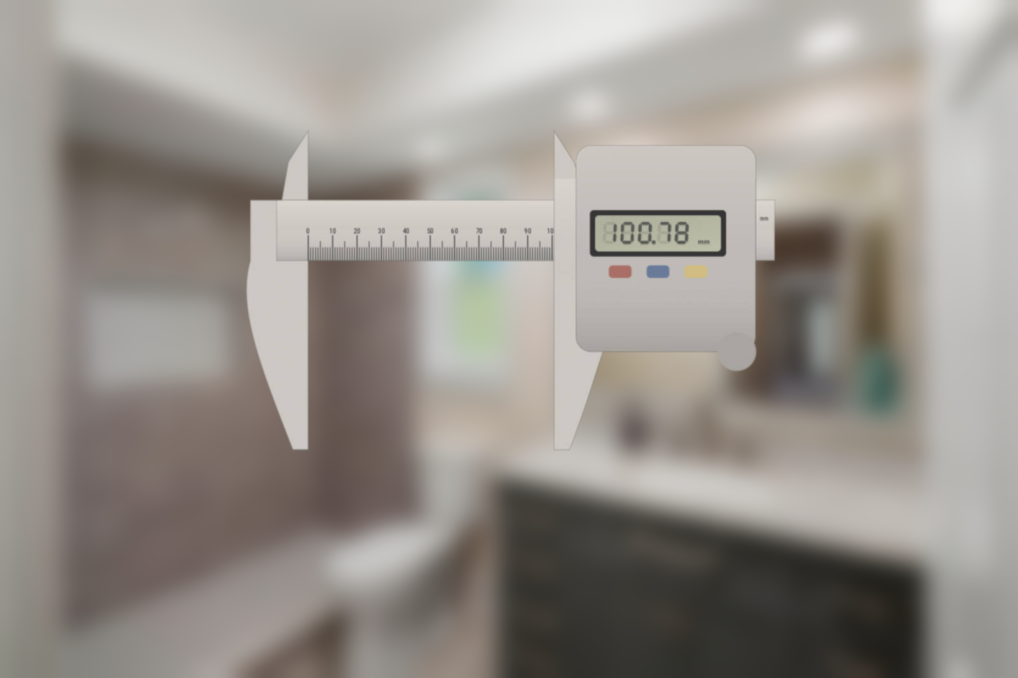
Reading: 100.78 mm
